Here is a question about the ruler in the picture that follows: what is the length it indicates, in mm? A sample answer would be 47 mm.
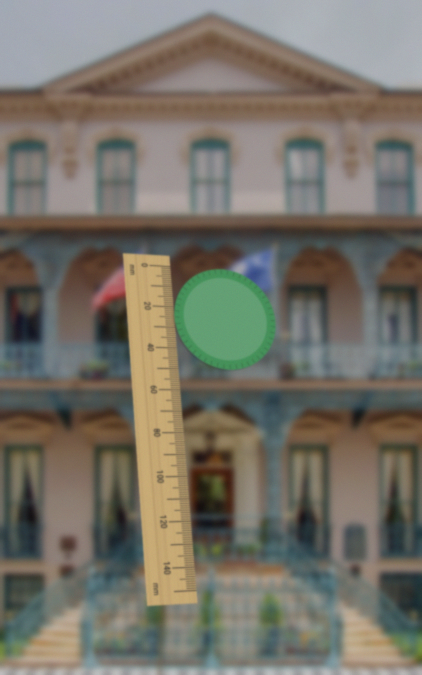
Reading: 50 mm
